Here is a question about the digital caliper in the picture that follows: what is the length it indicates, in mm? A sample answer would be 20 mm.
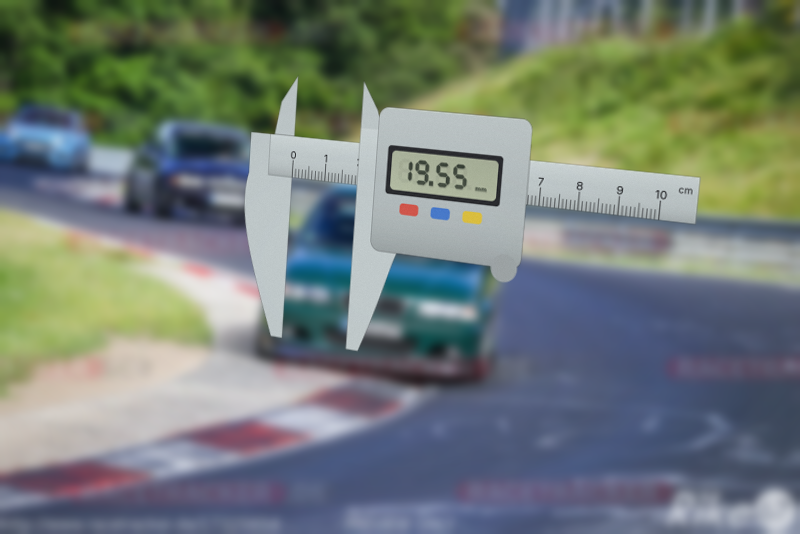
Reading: 19.55 mm
